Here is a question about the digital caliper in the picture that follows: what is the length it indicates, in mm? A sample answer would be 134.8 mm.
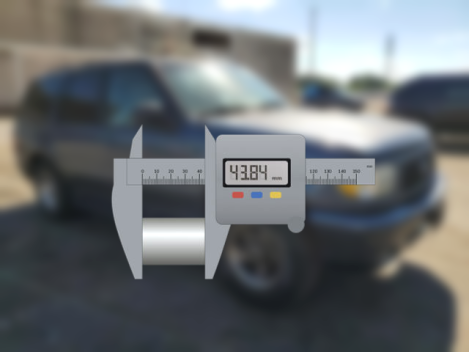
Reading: 43.84 mm
